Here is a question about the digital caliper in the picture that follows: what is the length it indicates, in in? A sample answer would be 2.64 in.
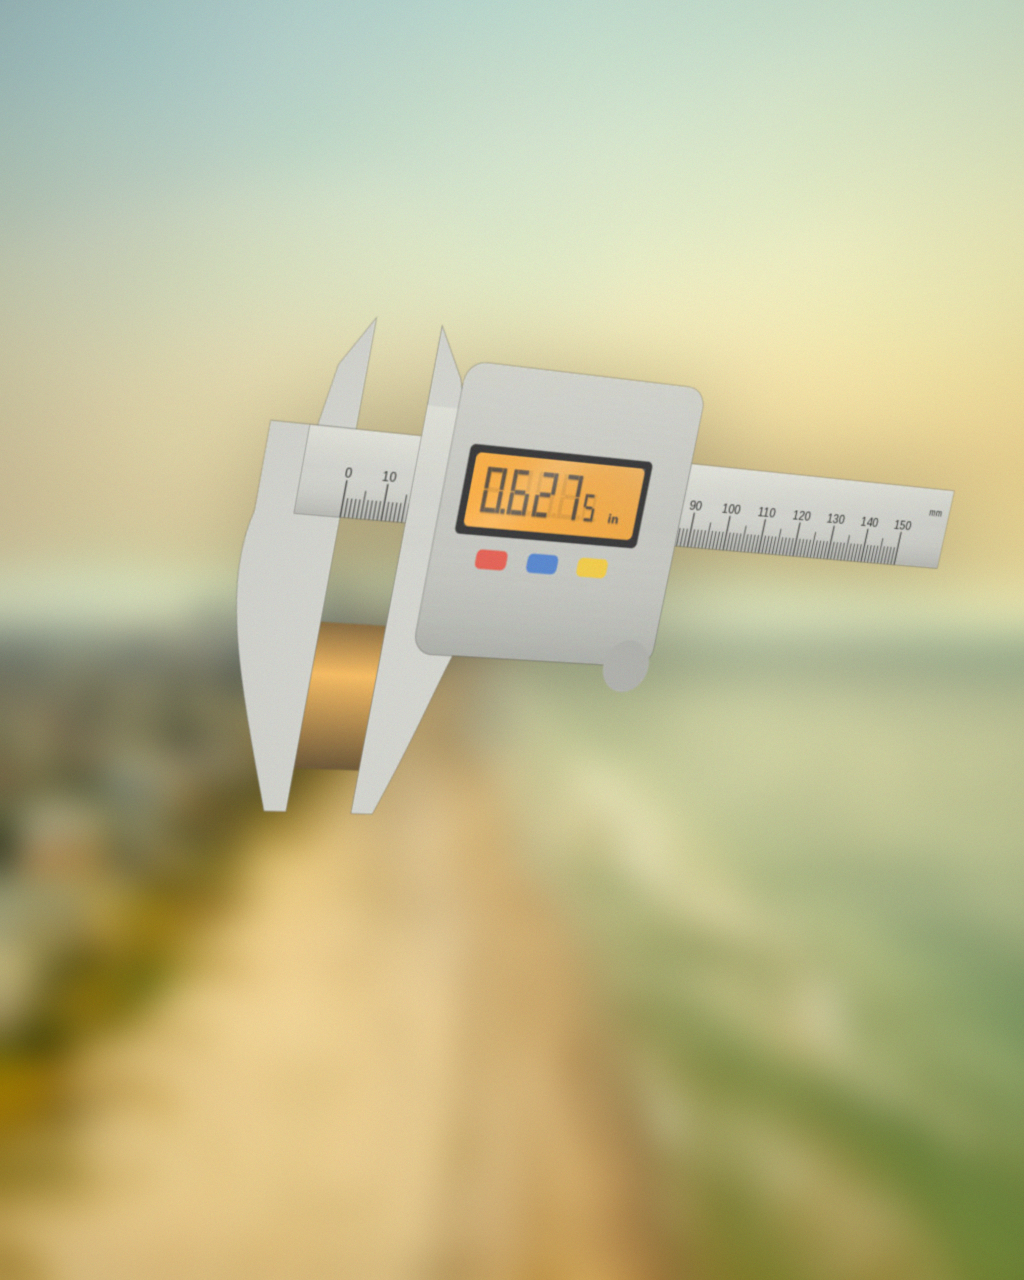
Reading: 0.6275 in
